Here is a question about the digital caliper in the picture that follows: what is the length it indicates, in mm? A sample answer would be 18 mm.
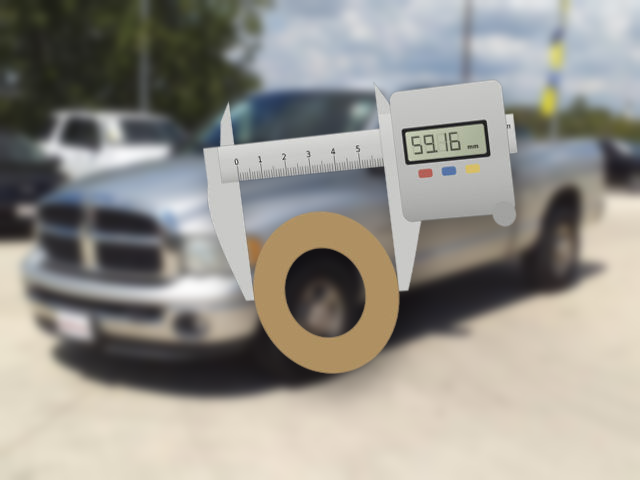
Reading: 59.16 mm
